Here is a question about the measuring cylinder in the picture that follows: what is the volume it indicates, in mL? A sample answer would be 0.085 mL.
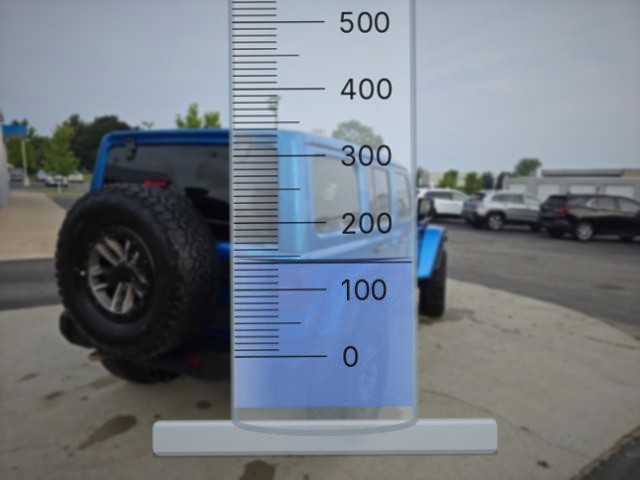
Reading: 140 mL
